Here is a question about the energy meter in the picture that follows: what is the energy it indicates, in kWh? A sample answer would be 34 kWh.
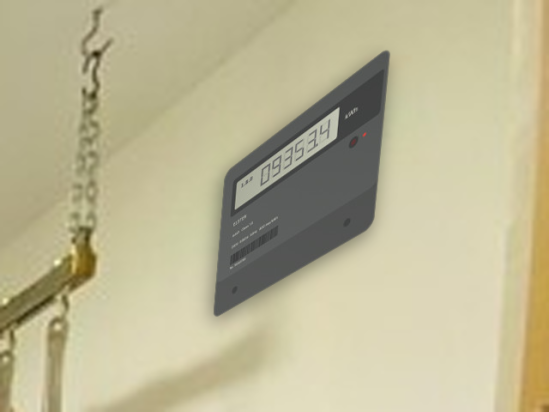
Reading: 9353.4 kWh
